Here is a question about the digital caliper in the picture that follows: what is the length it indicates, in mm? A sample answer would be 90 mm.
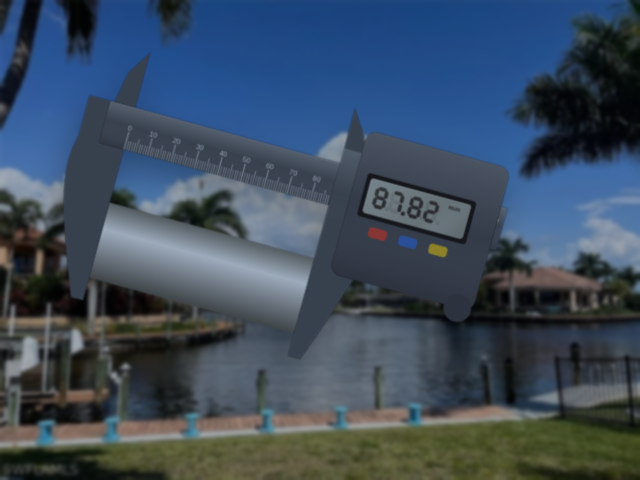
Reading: 87.82 mm
